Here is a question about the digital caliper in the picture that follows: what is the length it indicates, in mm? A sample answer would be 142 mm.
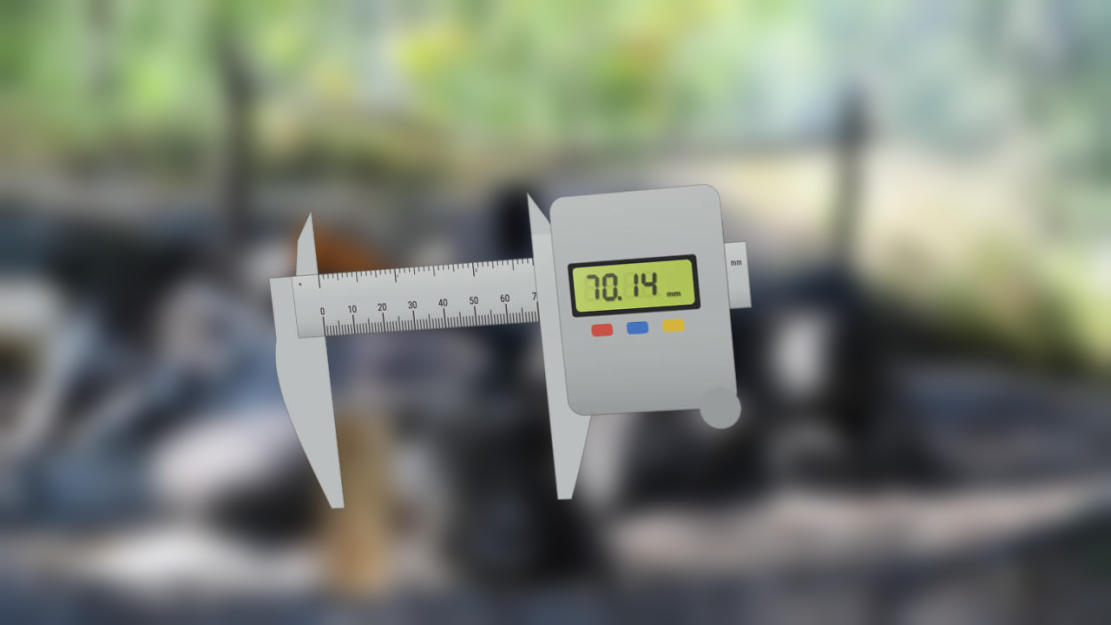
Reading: 70.14 mm
